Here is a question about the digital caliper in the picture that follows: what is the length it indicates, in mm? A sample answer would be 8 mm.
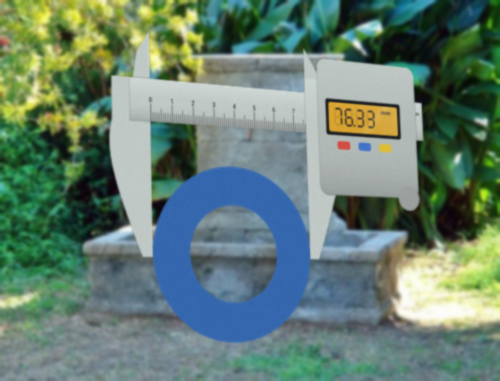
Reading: 76.33 mm
